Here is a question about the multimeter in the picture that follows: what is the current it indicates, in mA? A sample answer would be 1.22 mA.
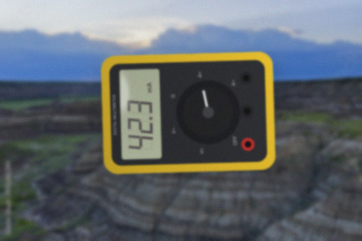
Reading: 42.3 mA
